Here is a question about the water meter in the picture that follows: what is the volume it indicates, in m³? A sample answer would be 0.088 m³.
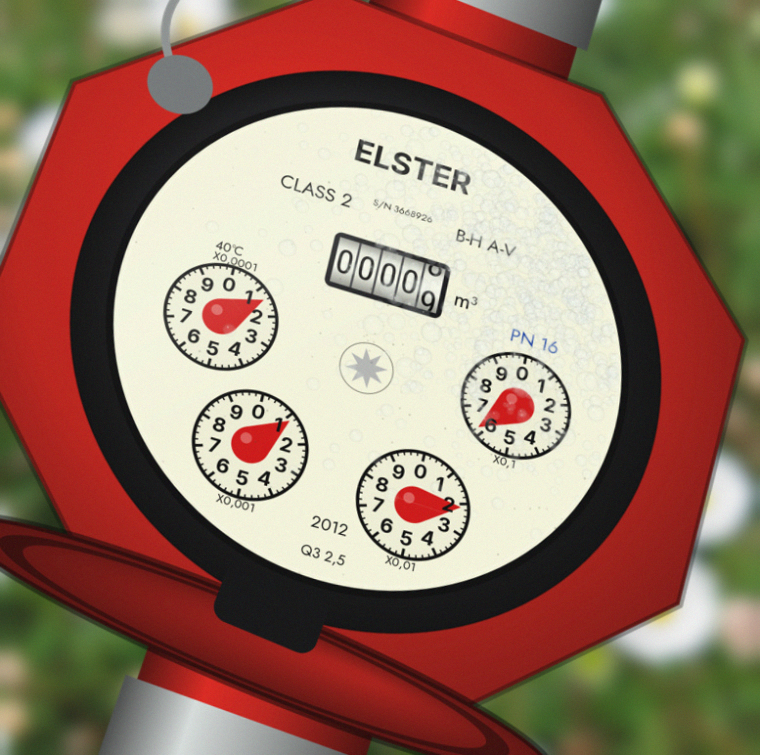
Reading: 8.6211 m³
